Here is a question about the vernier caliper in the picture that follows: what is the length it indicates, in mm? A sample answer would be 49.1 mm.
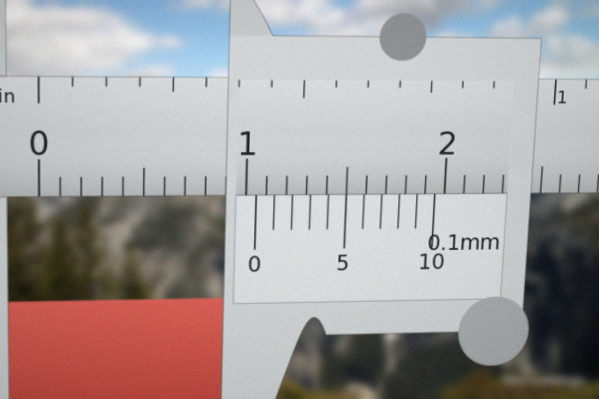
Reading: 10.5 mm
